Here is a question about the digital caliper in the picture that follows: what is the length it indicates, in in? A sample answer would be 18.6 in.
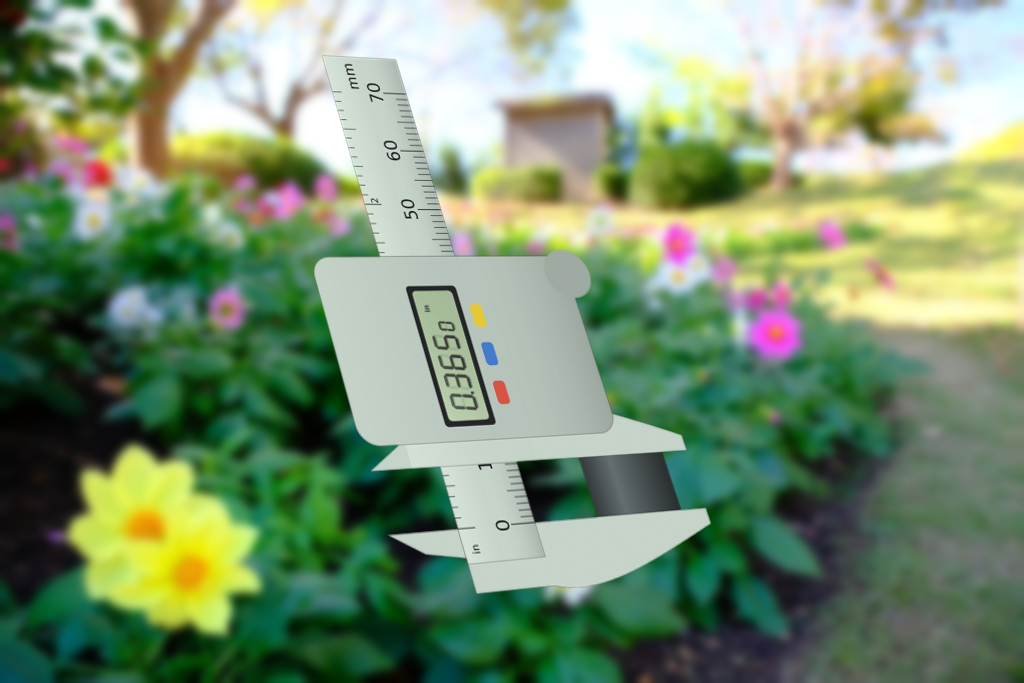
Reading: 0.3650 in
